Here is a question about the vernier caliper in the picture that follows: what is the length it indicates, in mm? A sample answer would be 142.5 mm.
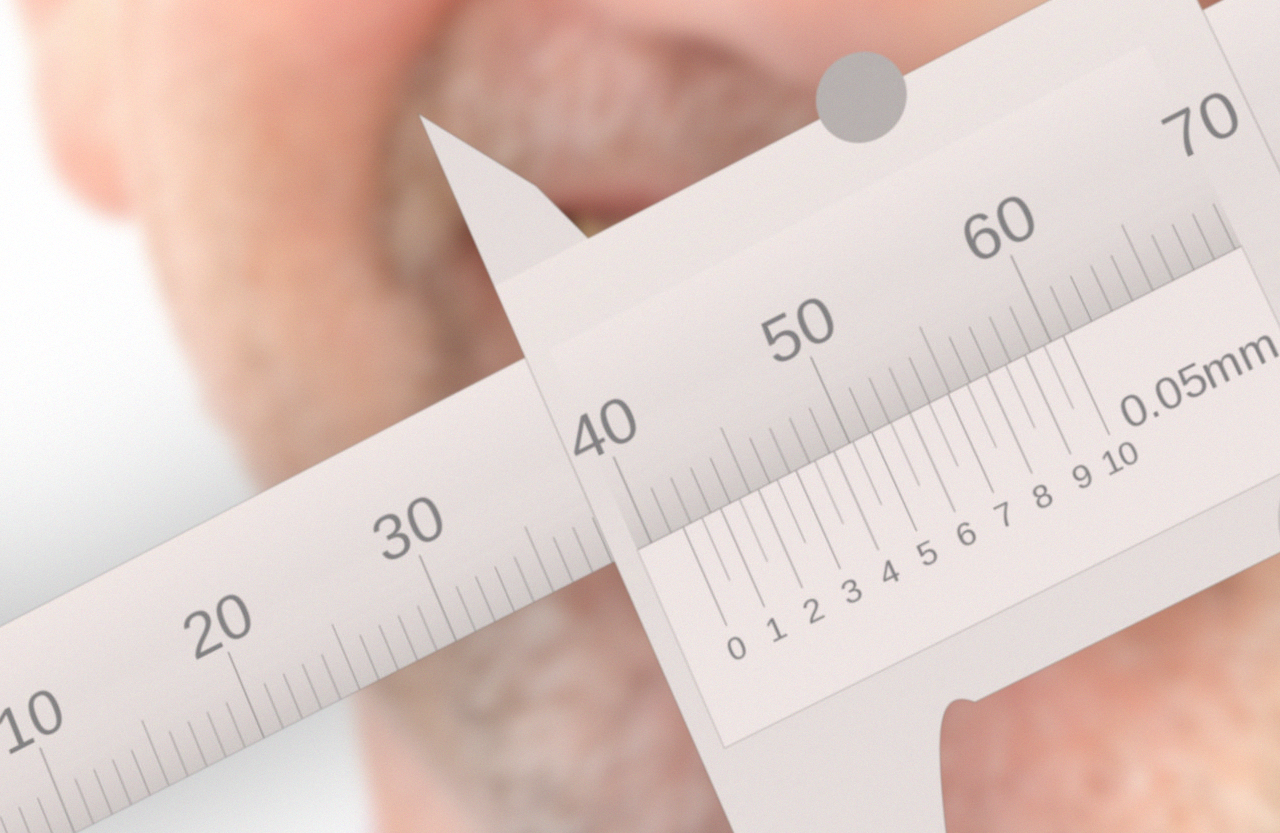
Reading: 41.6 mm
